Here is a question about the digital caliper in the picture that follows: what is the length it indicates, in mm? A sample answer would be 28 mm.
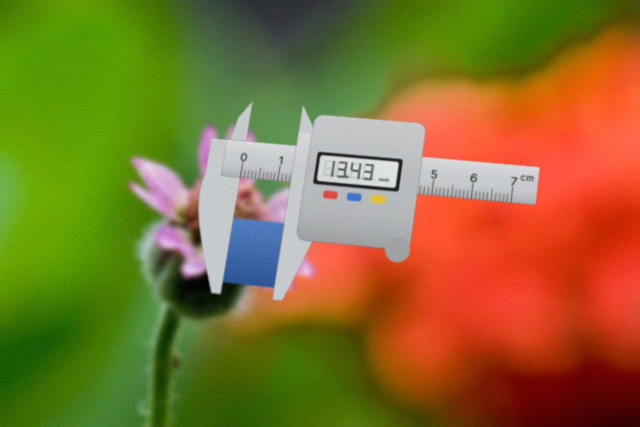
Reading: 13.43 mm
